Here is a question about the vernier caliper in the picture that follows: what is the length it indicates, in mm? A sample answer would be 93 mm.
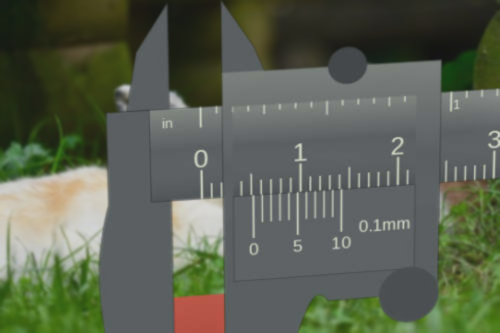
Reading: 5.2 mm
